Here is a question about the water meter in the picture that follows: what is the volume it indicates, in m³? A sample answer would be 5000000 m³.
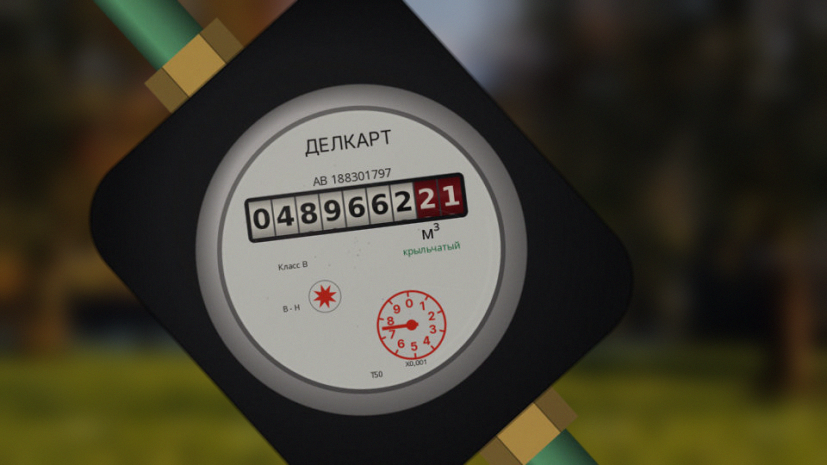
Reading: 489662.217 m³
